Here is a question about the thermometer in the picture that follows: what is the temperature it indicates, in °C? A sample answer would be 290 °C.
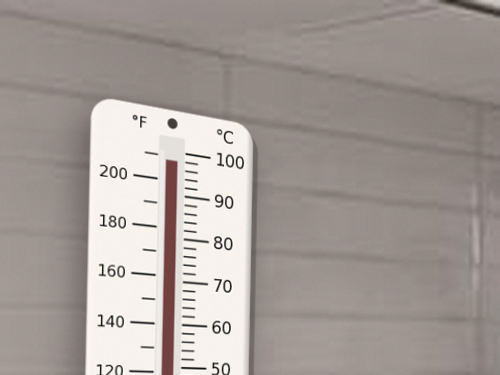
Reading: 98 °C
